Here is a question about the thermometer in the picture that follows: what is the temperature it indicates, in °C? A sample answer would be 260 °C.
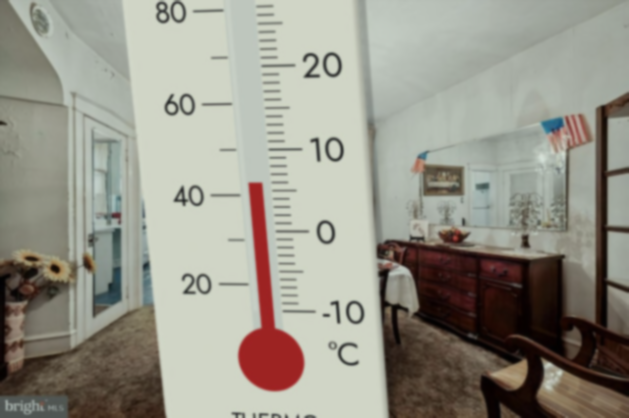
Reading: 6 °C
